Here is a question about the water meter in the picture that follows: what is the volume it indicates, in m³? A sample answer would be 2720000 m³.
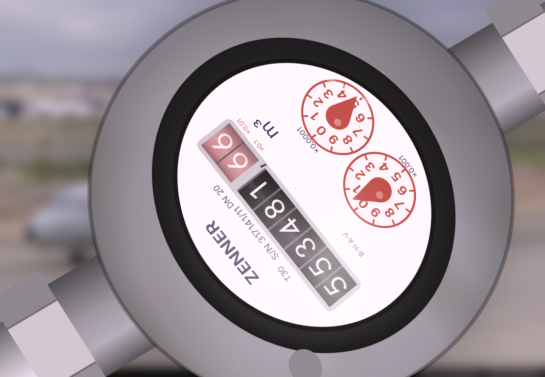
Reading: 553481.6604 m³
